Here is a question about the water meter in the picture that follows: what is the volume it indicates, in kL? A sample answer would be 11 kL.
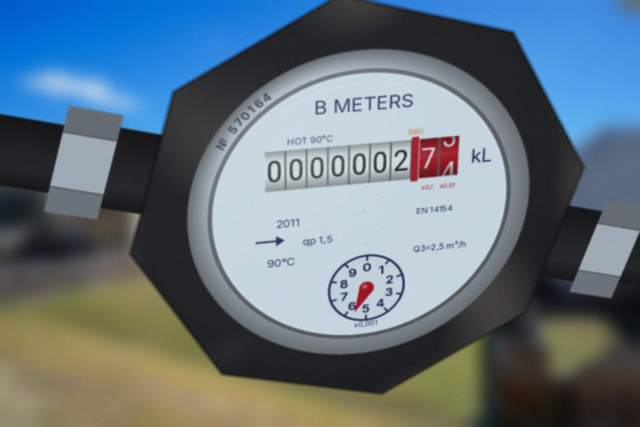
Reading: 2.735 kL
